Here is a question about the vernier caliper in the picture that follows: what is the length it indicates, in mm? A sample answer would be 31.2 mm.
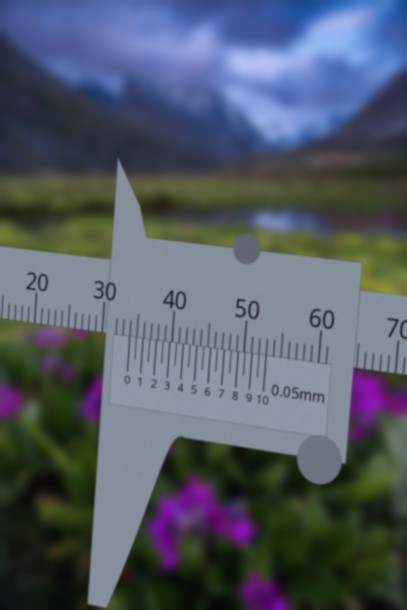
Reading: 34.0 mm
